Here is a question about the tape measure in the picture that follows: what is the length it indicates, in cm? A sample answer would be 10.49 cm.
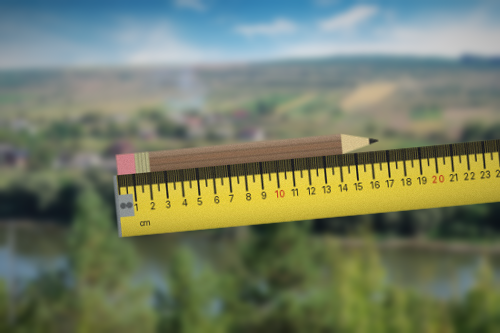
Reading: 16.5 cm
